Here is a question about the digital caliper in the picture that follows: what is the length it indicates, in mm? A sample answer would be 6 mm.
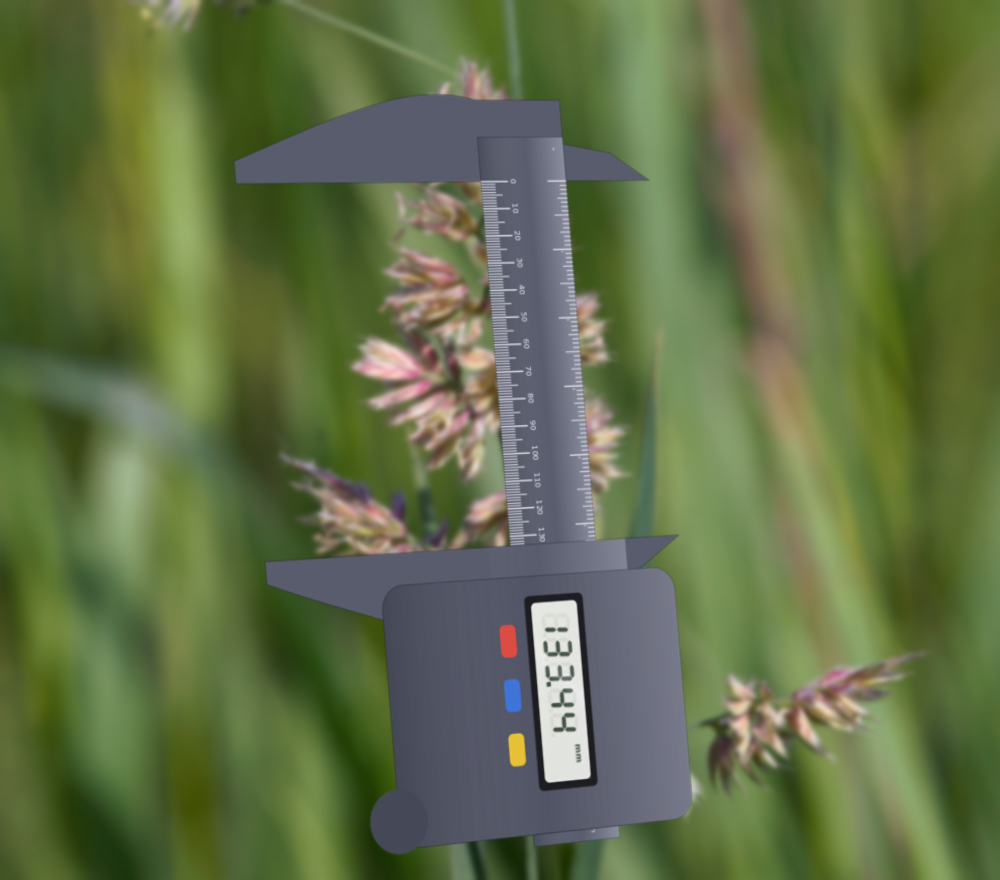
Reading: 133.44 mm
